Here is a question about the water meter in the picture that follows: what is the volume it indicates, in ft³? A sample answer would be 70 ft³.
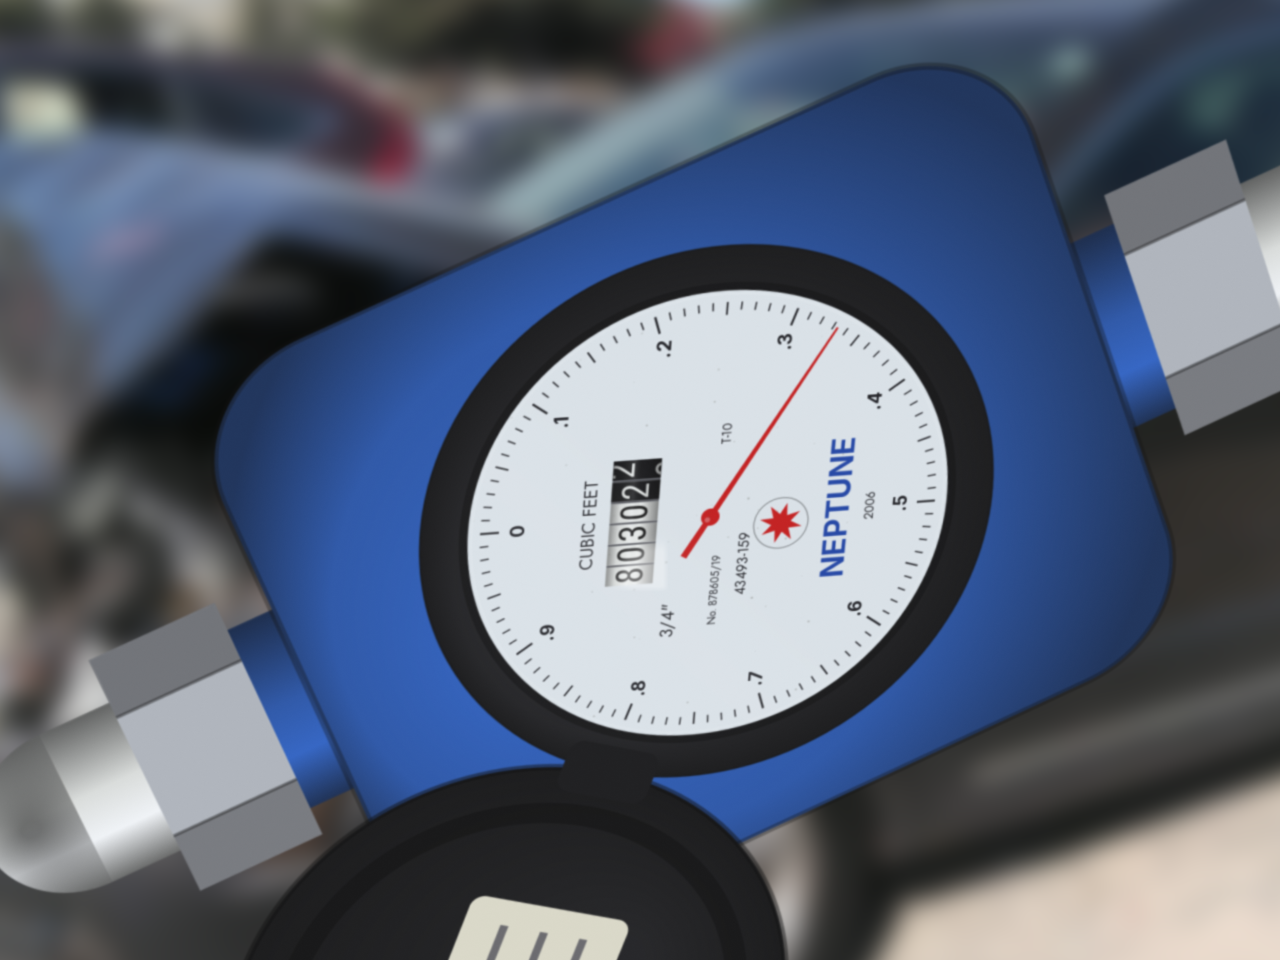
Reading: 803022.33 ft³
